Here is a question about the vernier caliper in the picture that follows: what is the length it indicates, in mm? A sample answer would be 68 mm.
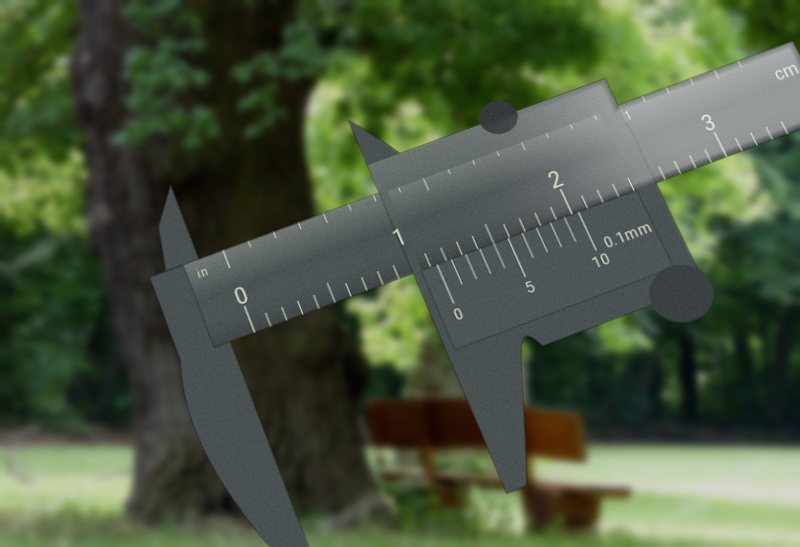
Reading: 11.4 mm
